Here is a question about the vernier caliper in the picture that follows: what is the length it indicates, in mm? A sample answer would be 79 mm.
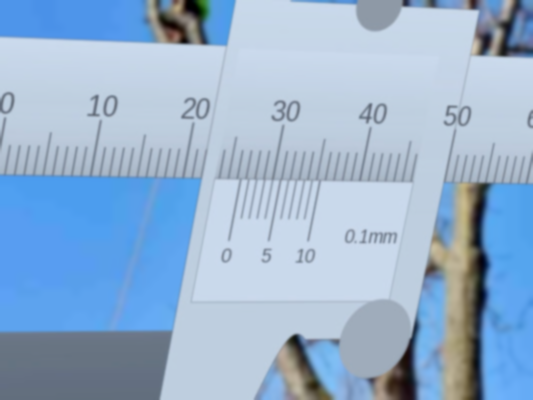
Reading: 26.4 mm
